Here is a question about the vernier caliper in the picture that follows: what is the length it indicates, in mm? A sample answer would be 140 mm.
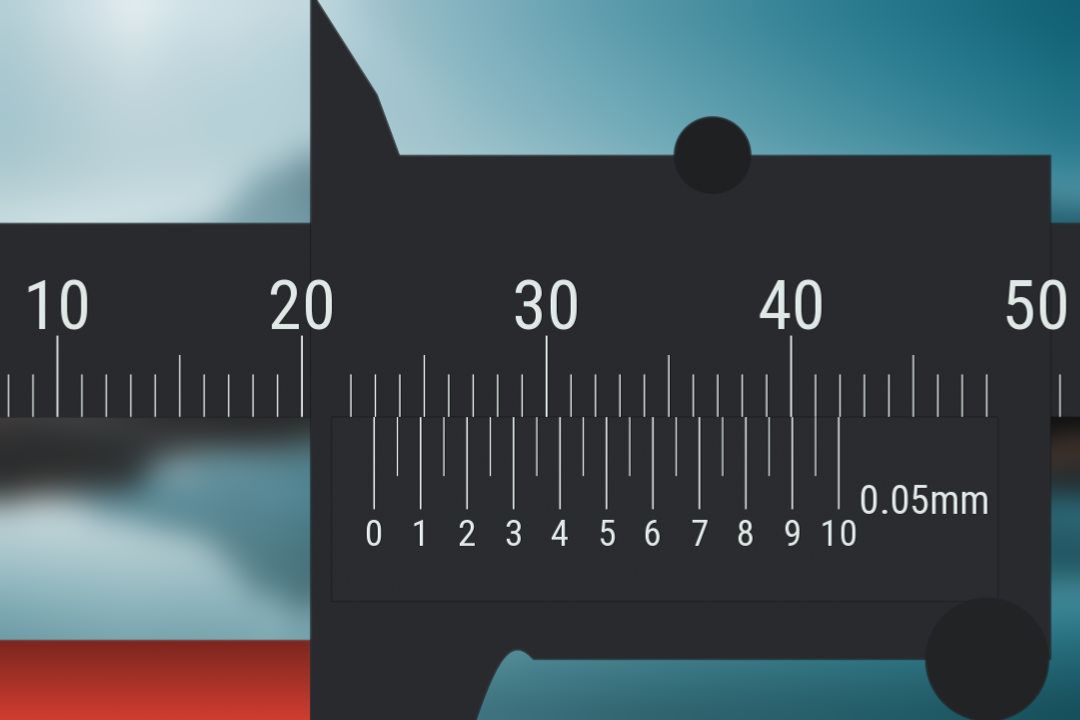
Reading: 22.95 mm
